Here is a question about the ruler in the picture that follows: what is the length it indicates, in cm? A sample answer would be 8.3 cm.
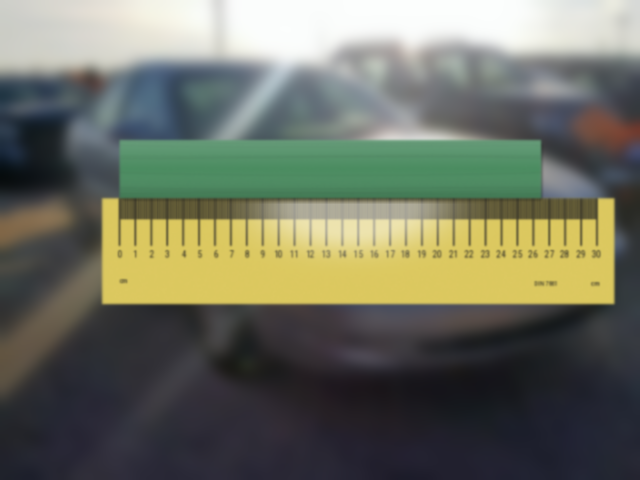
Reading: 26.5 cm
